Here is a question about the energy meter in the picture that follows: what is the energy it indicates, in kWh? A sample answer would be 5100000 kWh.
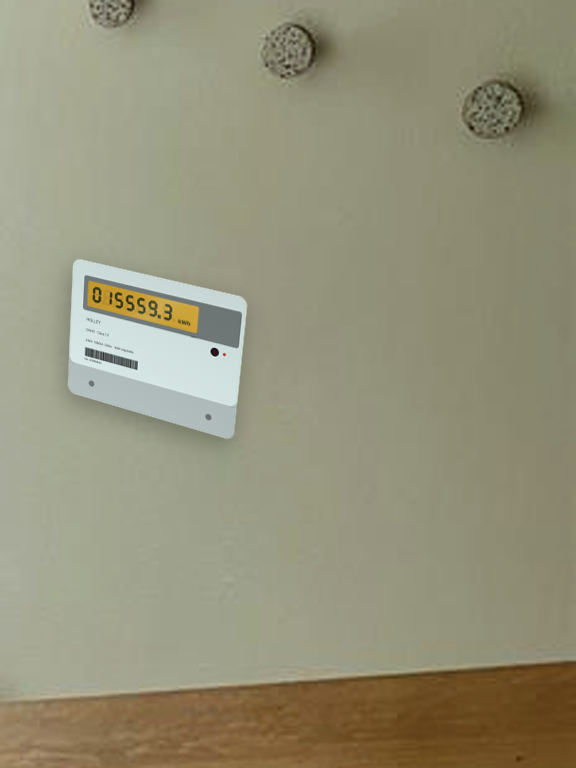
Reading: 15559.3 kWh
